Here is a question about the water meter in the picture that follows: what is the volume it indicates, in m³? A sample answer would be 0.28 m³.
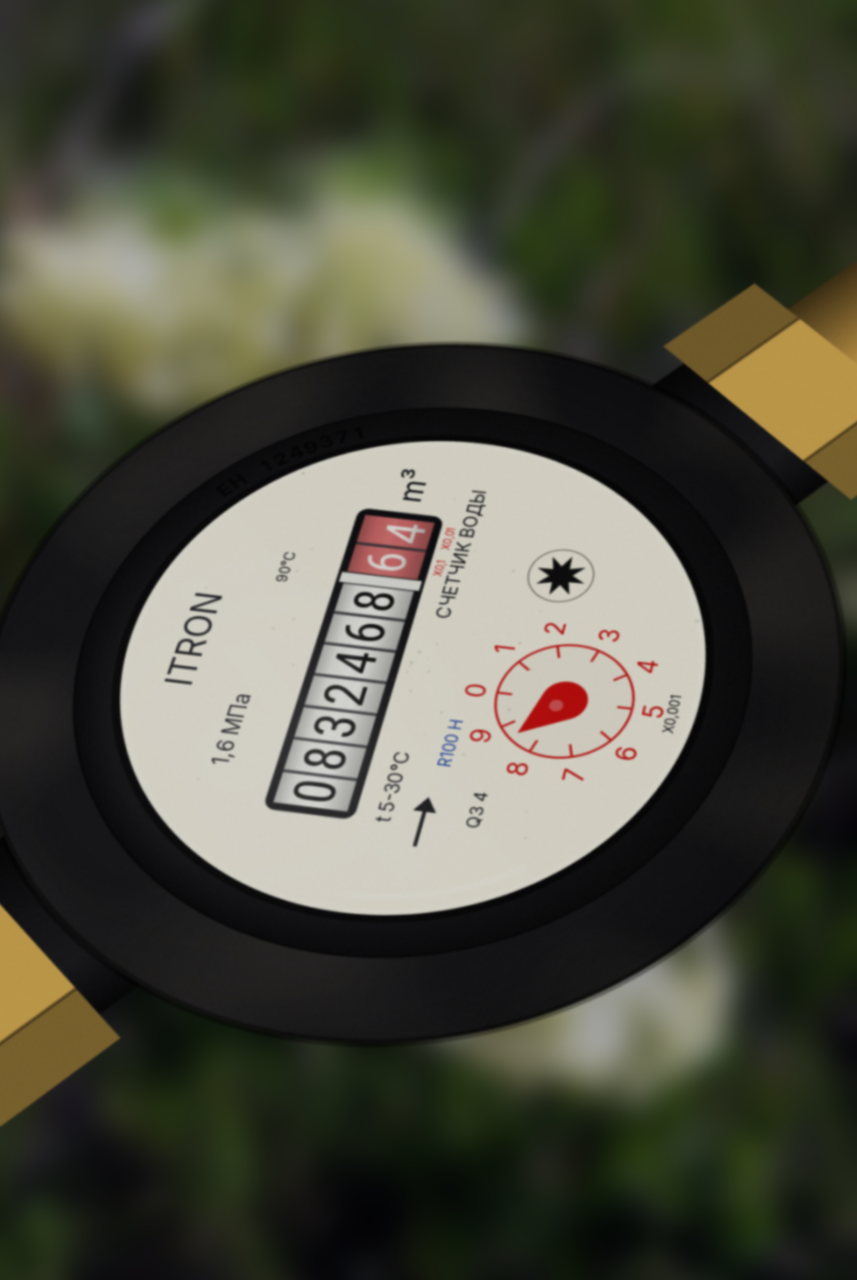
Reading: 832468.638 m³
